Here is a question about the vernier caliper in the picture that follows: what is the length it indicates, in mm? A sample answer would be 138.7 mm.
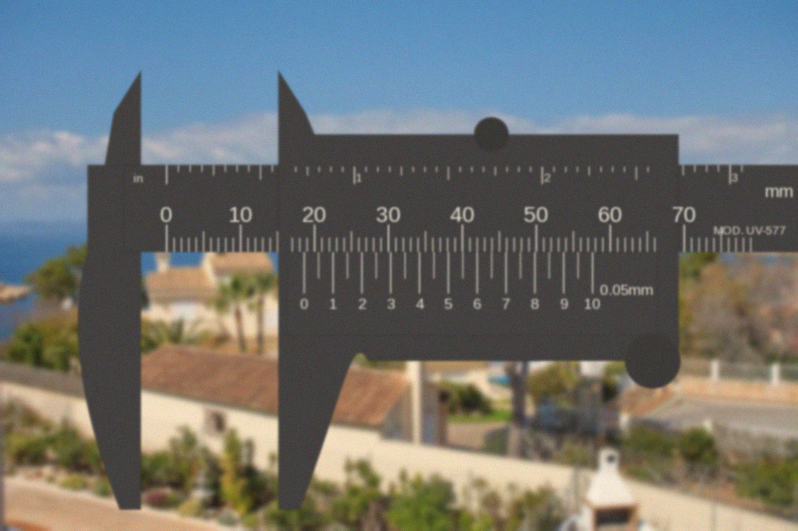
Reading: 18.6 mm
